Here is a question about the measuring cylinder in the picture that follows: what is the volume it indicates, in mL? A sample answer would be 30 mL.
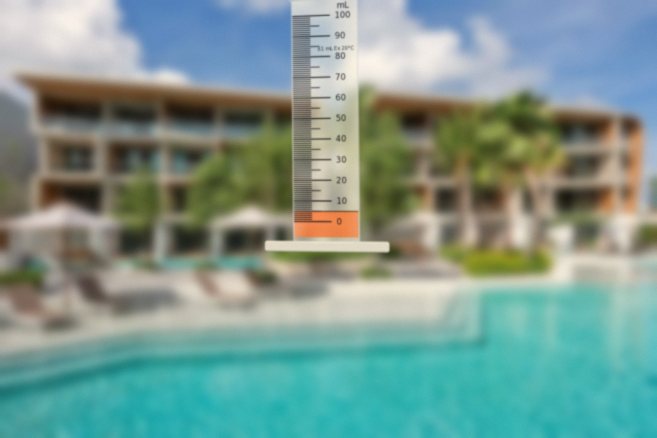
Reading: 5 mL
